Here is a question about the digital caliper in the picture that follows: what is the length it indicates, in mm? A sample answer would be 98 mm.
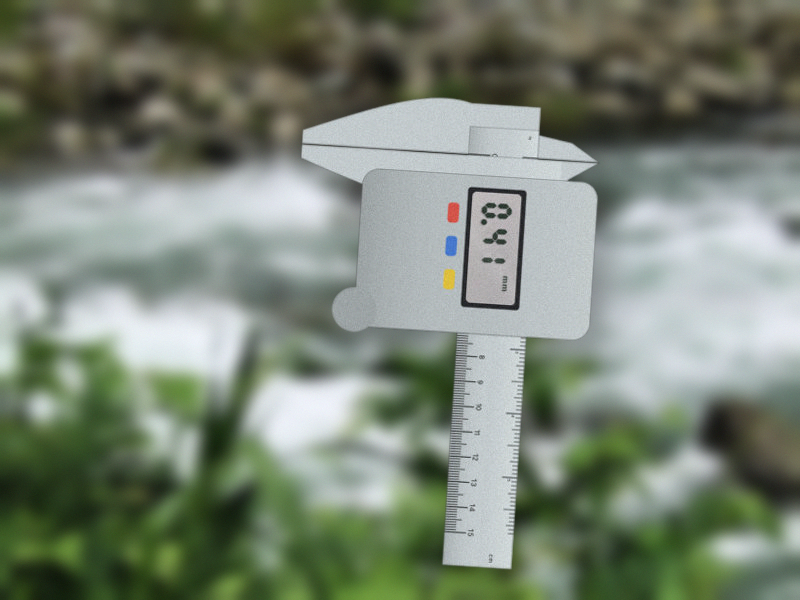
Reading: 0.41 mm
